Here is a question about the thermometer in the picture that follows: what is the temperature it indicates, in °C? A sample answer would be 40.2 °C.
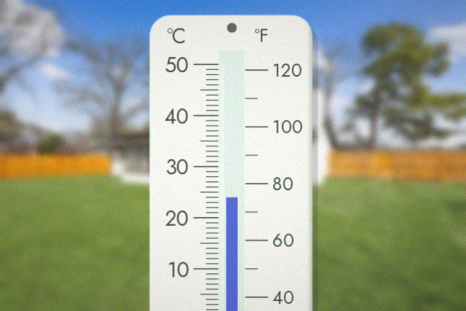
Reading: 24 °C
